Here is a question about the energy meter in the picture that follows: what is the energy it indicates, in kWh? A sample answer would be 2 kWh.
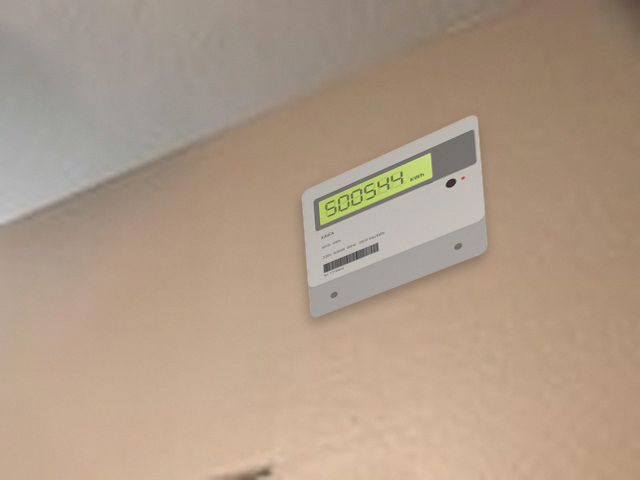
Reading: 500544 kWh
